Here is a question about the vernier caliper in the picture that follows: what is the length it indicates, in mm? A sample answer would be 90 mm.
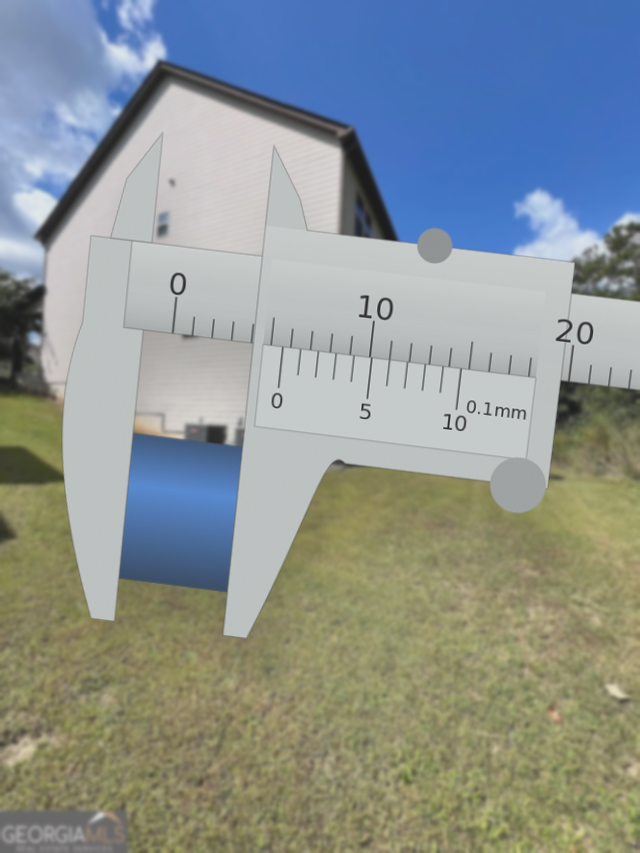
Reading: 5.6 mm
